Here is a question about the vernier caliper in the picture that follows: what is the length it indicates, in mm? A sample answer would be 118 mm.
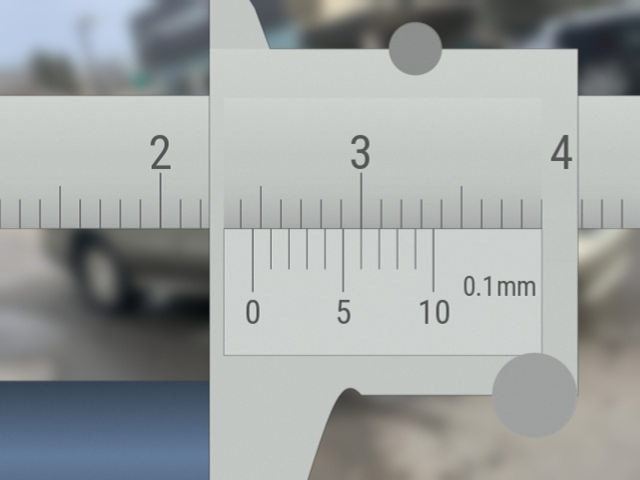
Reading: 24.6 mm
